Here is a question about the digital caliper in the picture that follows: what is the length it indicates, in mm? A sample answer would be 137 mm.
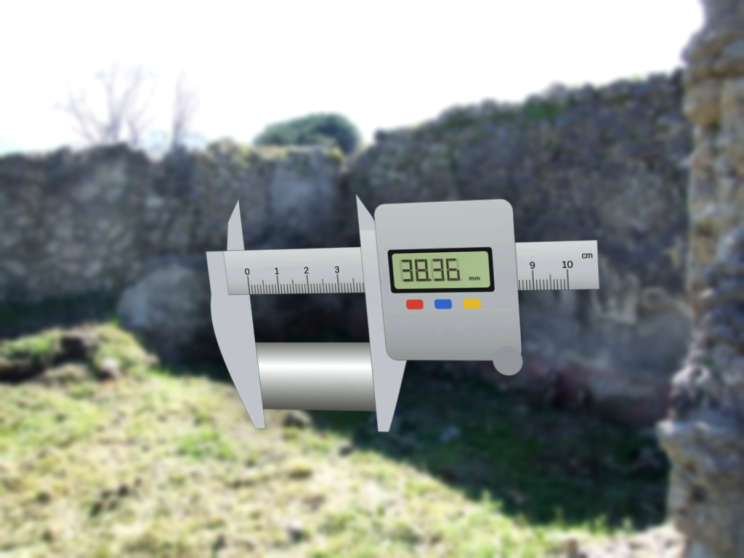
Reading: 38.36 mm
